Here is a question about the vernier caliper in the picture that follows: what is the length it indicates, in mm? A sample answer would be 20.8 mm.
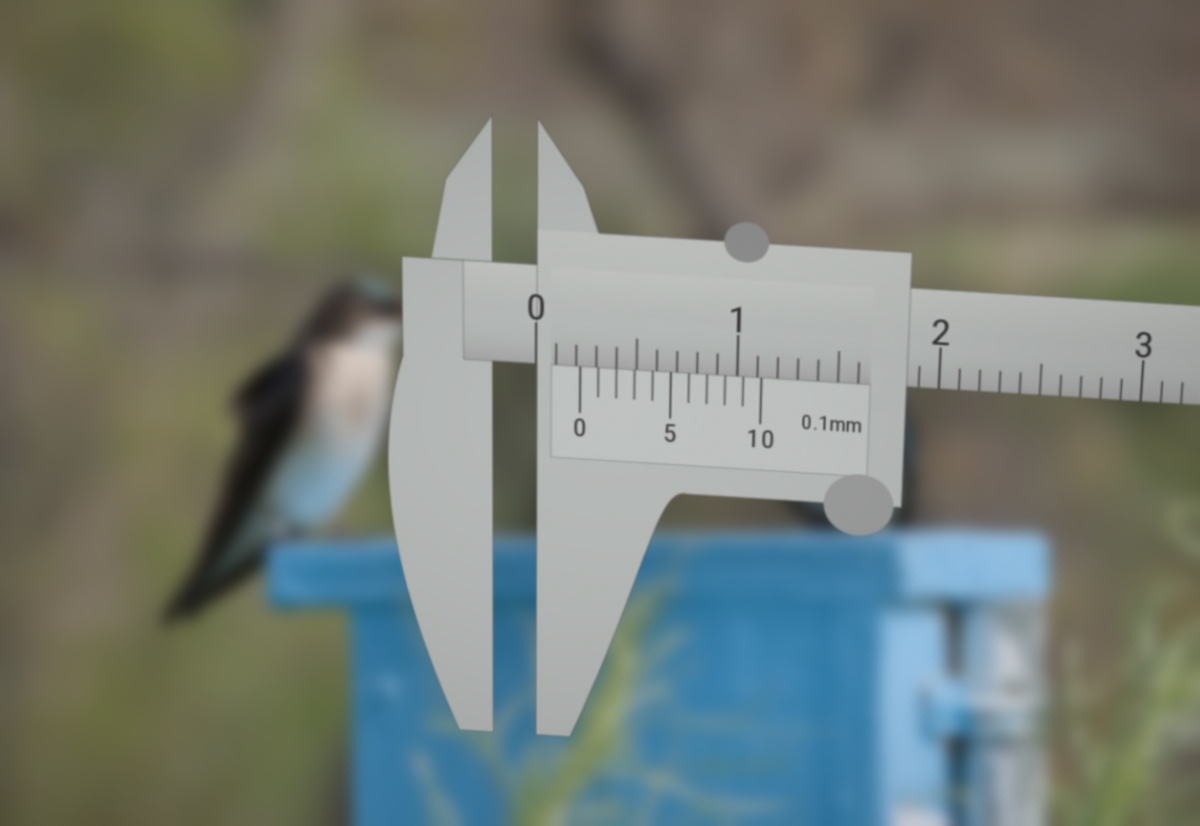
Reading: 2.2 mm
